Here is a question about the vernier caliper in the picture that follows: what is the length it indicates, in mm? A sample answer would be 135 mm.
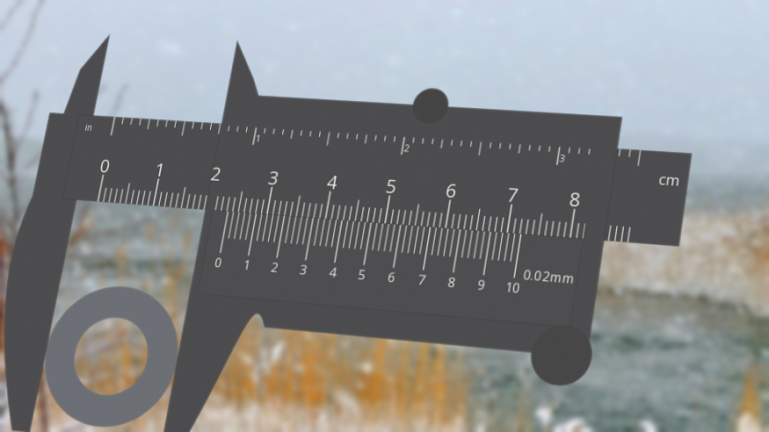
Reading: 23.2 mm
